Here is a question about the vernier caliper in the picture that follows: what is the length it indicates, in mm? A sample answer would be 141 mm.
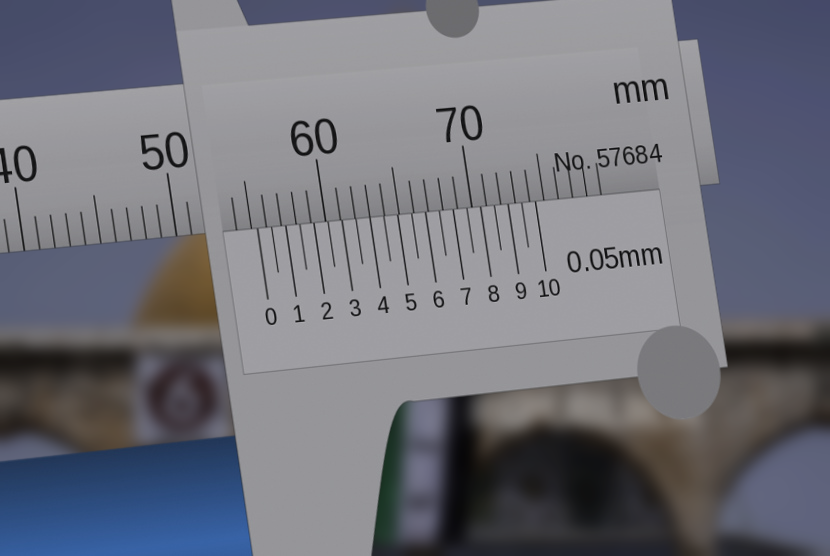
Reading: 55.4 mm
